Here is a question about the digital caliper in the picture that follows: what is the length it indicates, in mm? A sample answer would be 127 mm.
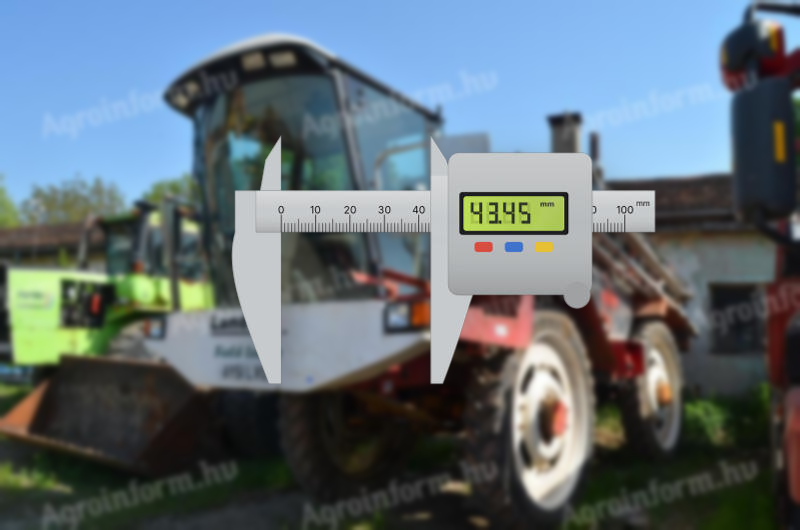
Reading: 43.45 mm
